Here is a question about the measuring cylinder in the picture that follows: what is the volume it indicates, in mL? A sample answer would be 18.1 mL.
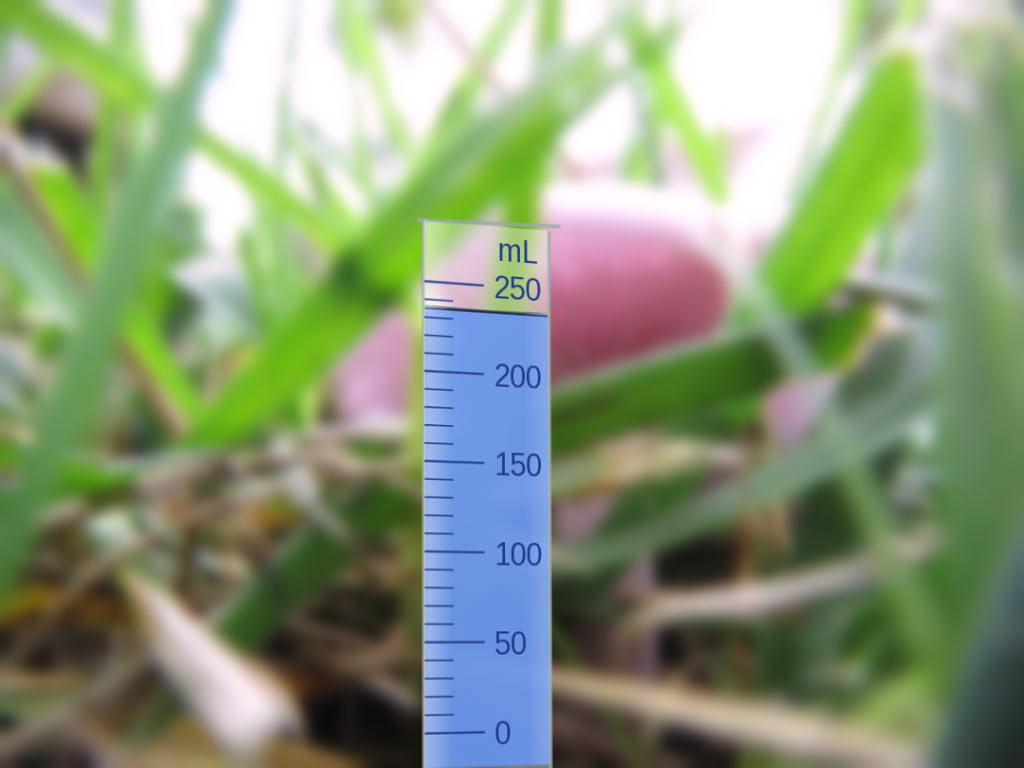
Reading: 235 mL
